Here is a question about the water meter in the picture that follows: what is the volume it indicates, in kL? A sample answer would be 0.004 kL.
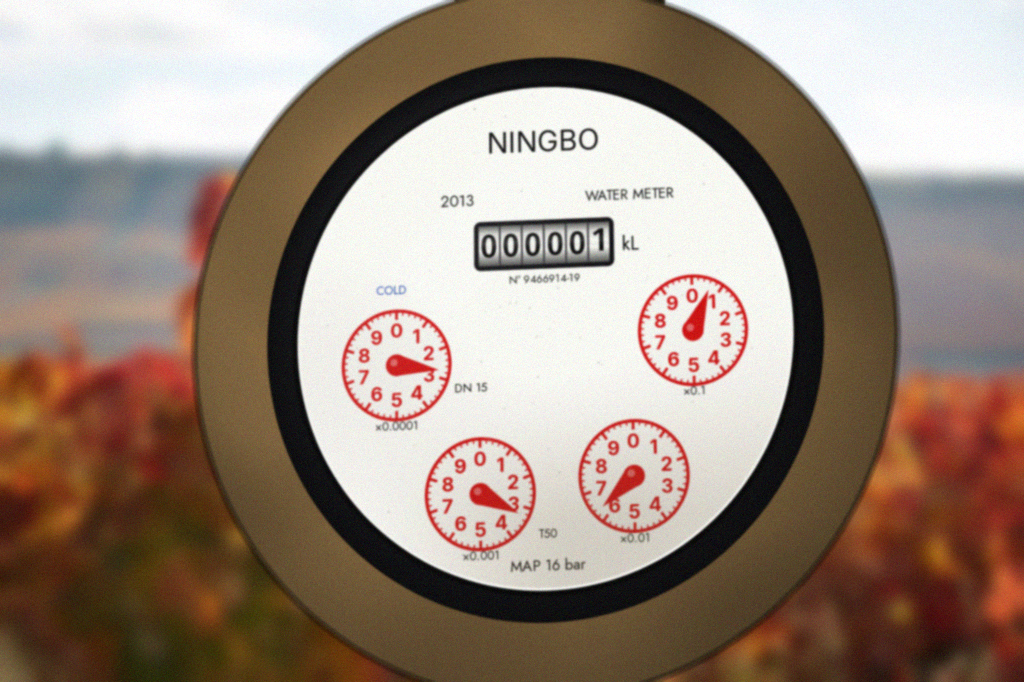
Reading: 1.0632 kL
